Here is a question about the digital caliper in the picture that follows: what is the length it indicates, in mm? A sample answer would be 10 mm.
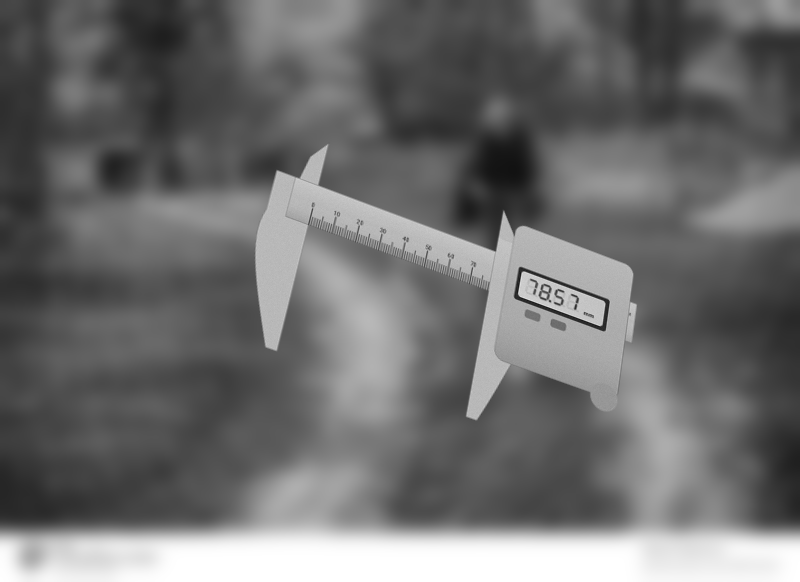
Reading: 78.57 mm
